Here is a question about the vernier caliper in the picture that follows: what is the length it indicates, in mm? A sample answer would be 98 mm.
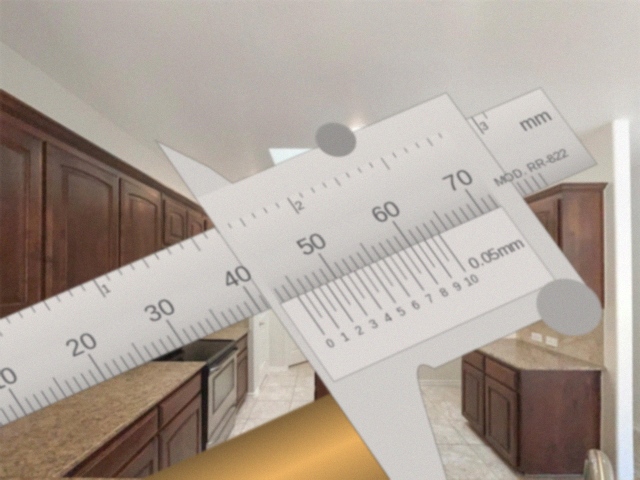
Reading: 44.8 mm
